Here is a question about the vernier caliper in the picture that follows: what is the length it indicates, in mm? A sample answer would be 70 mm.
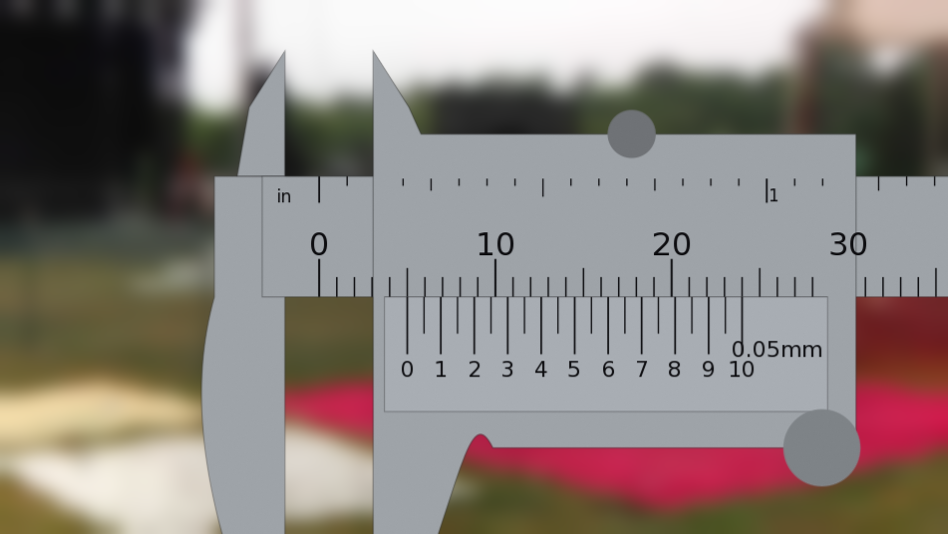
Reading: 5.0 mm
